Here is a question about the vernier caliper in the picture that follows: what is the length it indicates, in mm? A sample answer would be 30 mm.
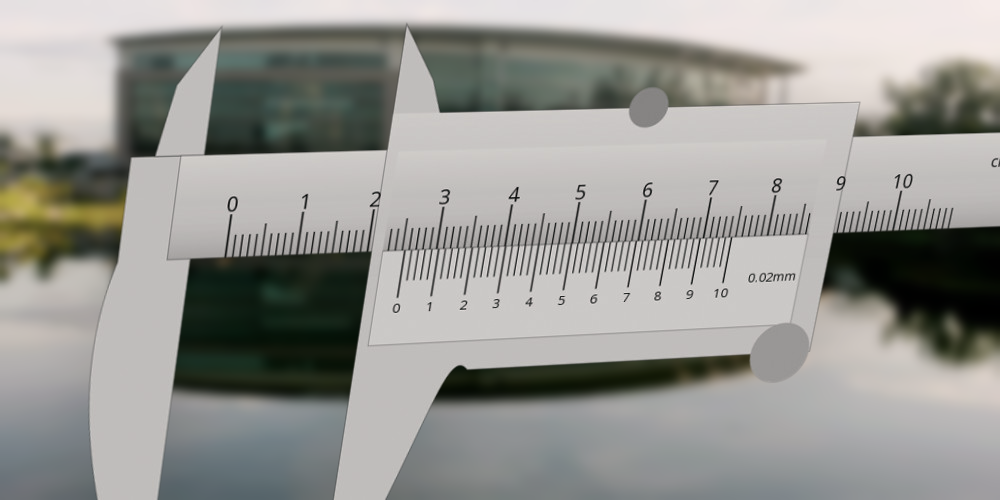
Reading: 25.4 mm
